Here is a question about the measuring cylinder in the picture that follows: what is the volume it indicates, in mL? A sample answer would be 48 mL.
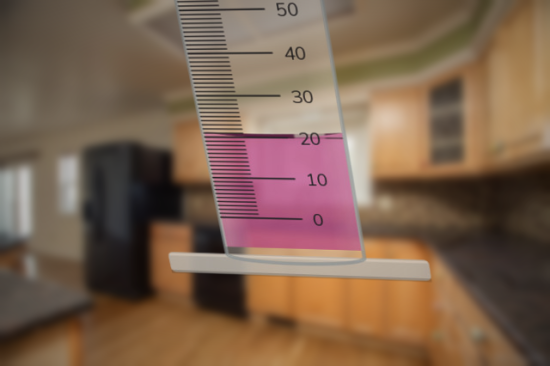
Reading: 20 mL
